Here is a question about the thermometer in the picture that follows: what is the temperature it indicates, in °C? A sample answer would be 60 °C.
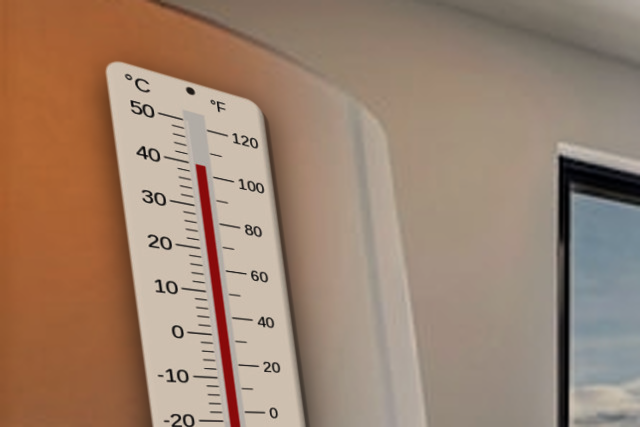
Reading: 40 °C
